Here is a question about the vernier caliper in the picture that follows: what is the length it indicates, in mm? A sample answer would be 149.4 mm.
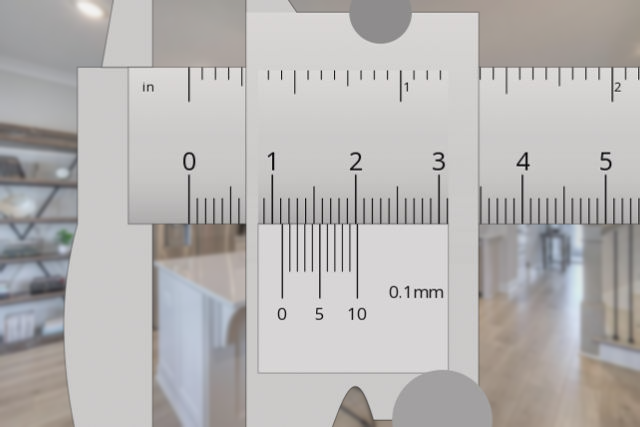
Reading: 11.2 mm
